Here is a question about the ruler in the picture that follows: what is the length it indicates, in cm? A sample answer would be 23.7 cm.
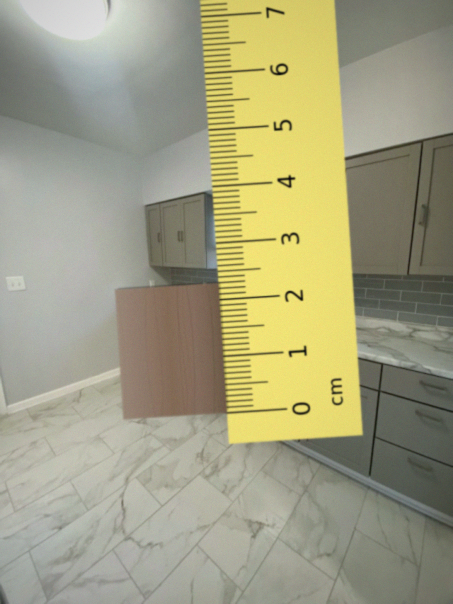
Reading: 2.3 cm
